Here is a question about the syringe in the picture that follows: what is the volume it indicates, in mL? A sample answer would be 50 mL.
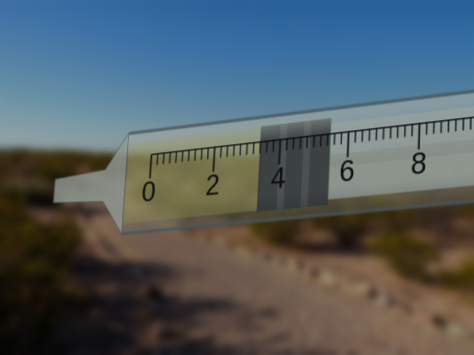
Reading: 3.4 mL
